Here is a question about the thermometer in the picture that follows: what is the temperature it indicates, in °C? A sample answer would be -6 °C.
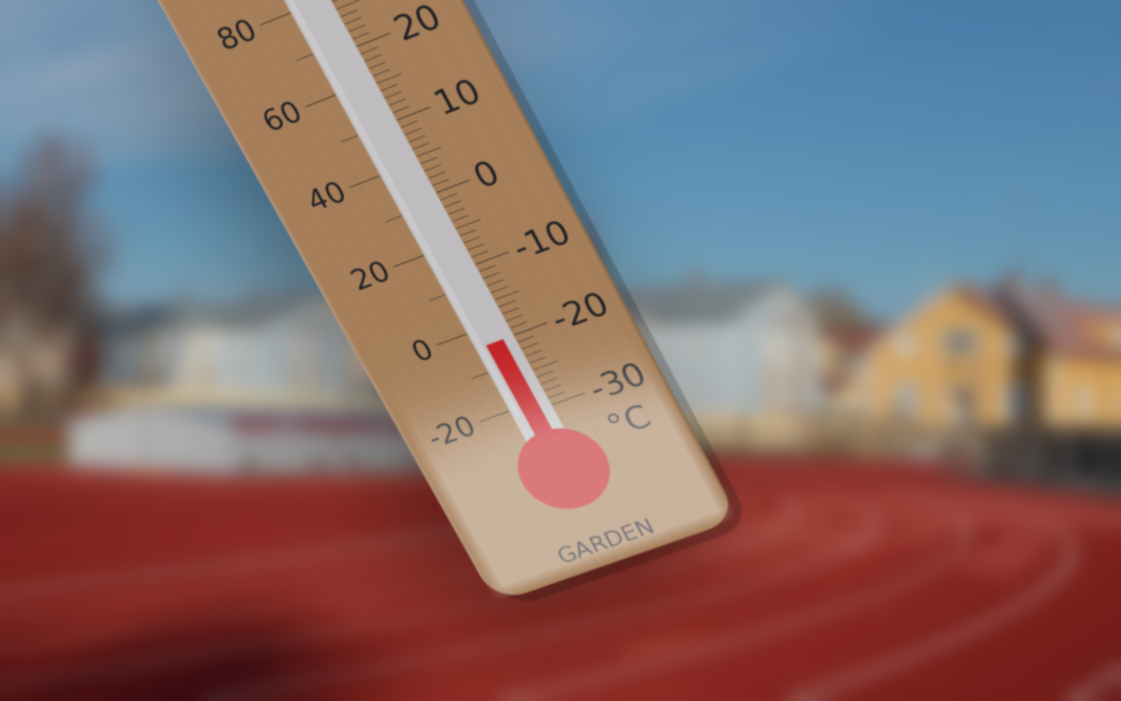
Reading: -20 °C
